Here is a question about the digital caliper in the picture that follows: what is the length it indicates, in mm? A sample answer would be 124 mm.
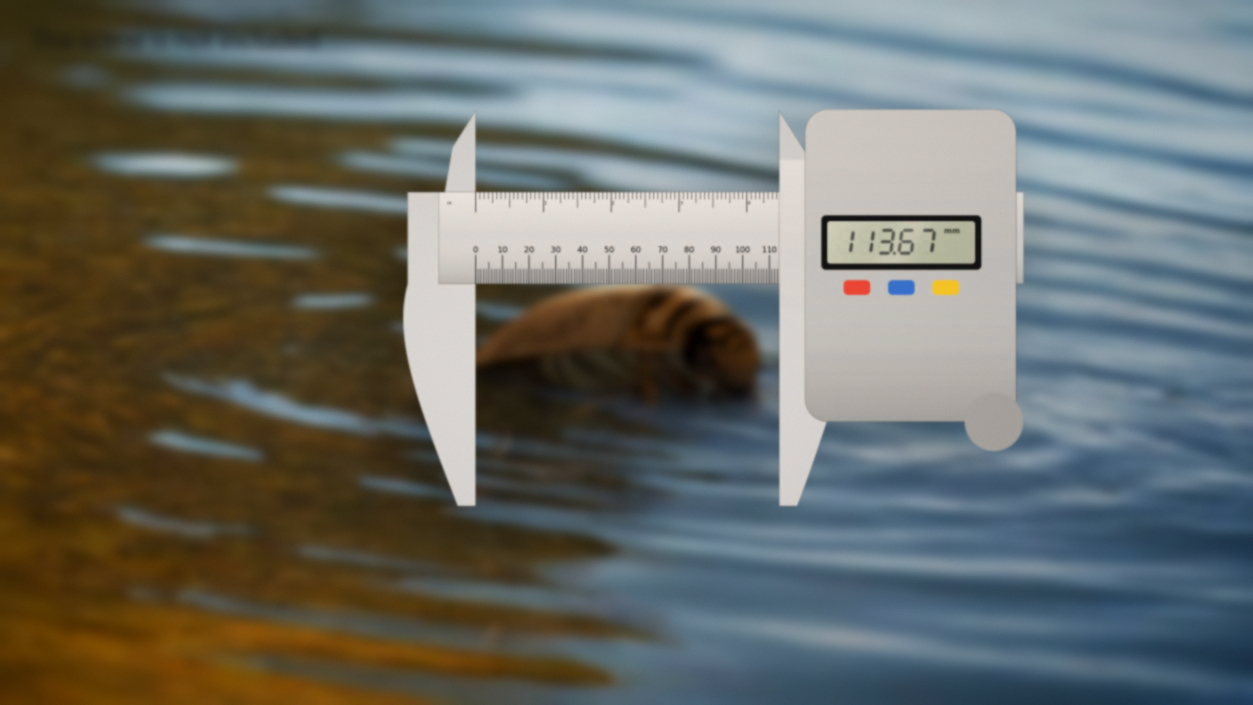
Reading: 113.67 mm
